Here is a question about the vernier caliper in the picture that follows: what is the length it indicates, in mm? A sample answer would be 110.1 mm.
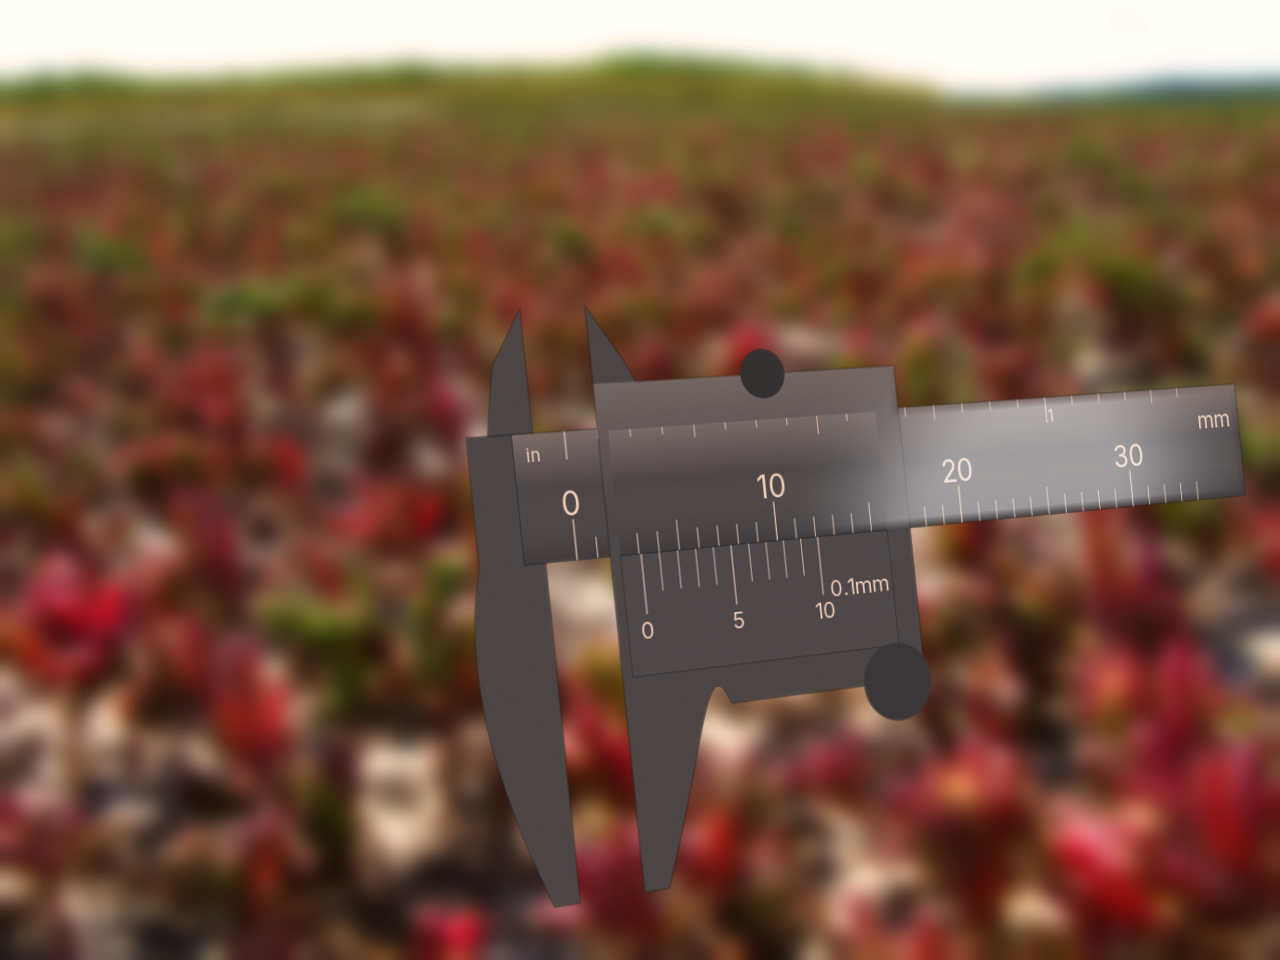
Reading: 3.1 mm
